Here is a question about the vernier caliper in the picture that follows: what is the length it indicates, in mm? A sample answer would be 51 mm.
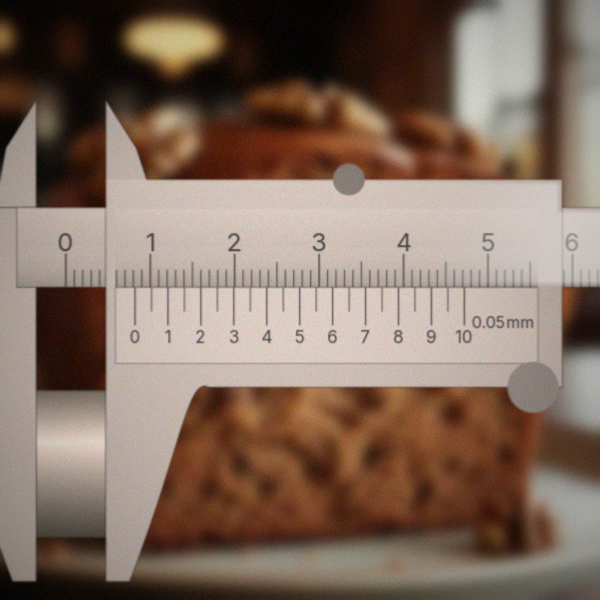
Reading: 8.2 mm
